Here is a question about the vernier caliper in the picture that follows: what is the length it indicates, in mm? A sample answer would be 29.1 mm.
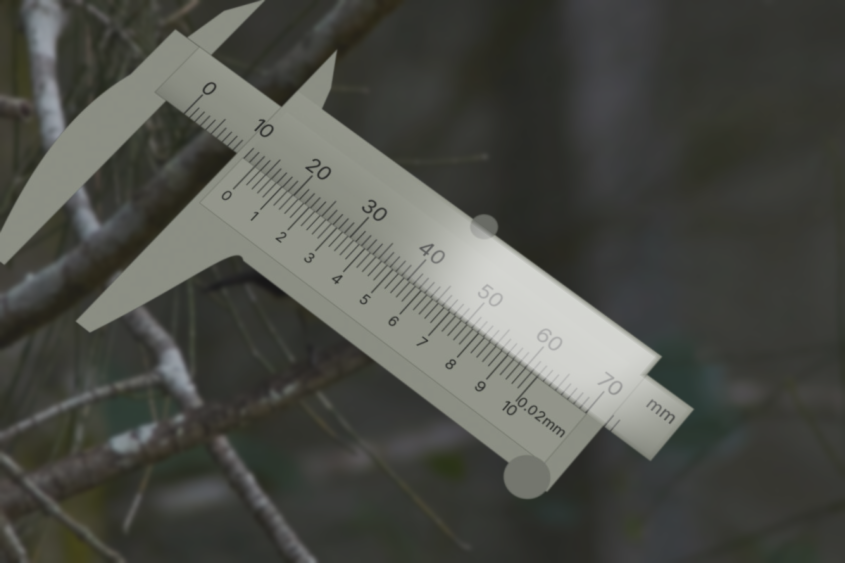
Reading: 13.0 mm
